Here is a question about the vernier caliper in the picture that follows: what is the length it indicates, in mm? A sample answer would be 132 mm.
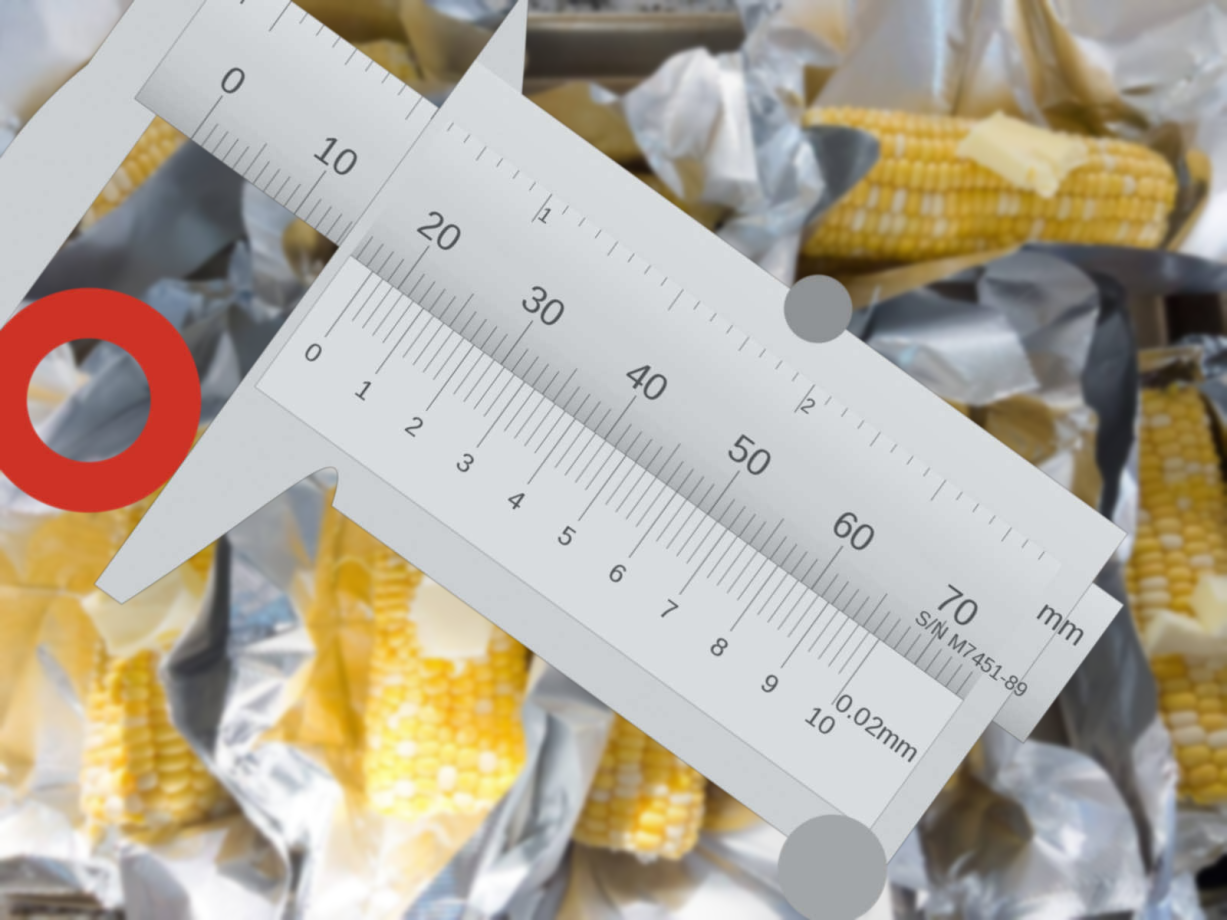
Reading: 17.6 mm
